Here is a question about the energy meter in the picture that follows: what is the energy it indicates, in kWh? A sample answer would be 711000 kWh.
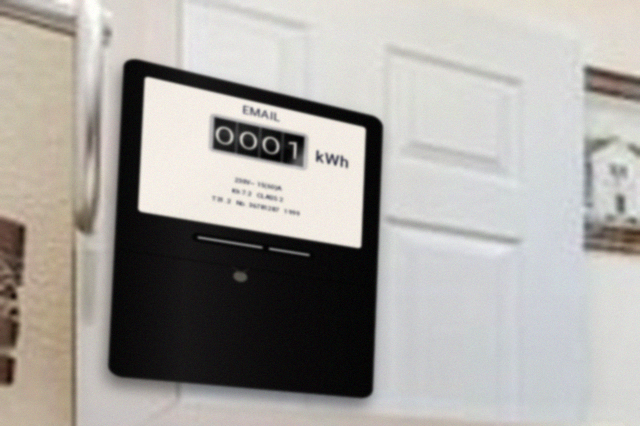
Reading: 1 kWh
